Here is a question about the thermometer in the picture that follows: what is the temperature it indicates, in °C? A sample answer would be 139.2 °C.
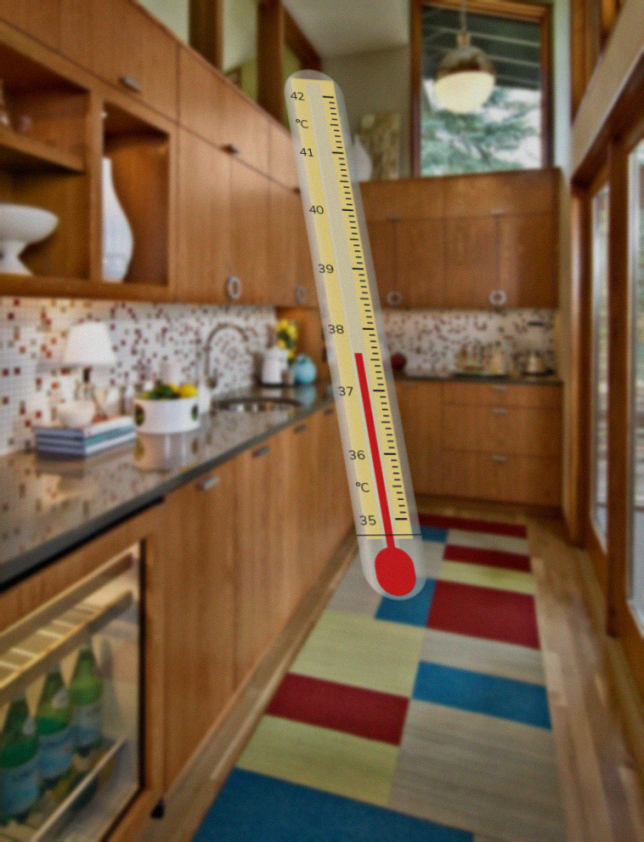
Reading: 37.6 °C
